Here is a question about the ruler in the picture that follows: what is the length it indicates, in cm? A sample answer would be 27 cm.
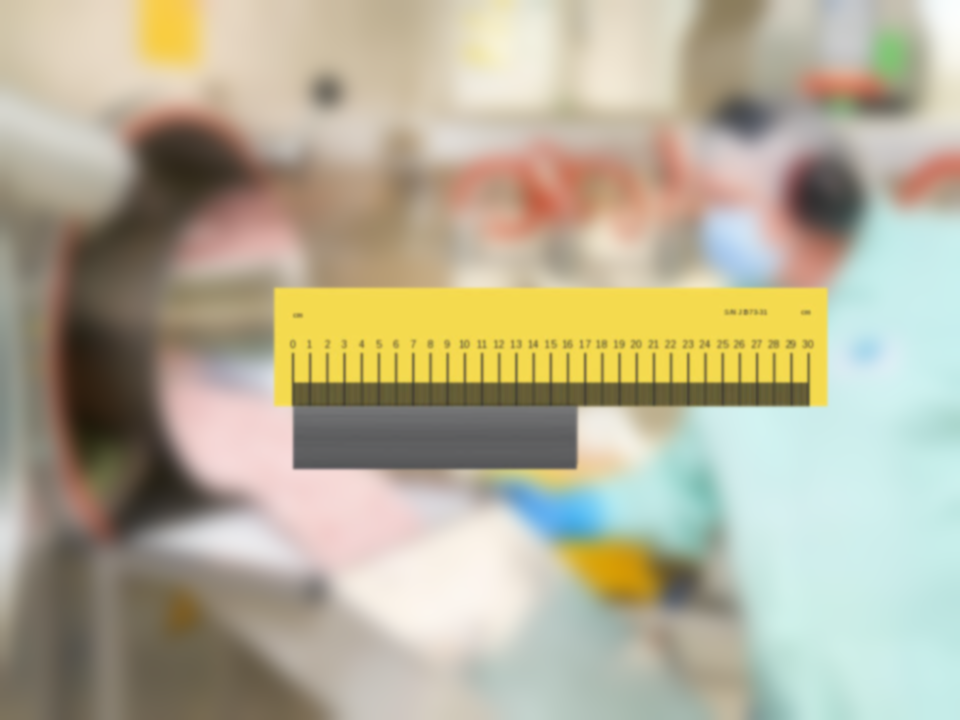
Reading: 16.5 cm
